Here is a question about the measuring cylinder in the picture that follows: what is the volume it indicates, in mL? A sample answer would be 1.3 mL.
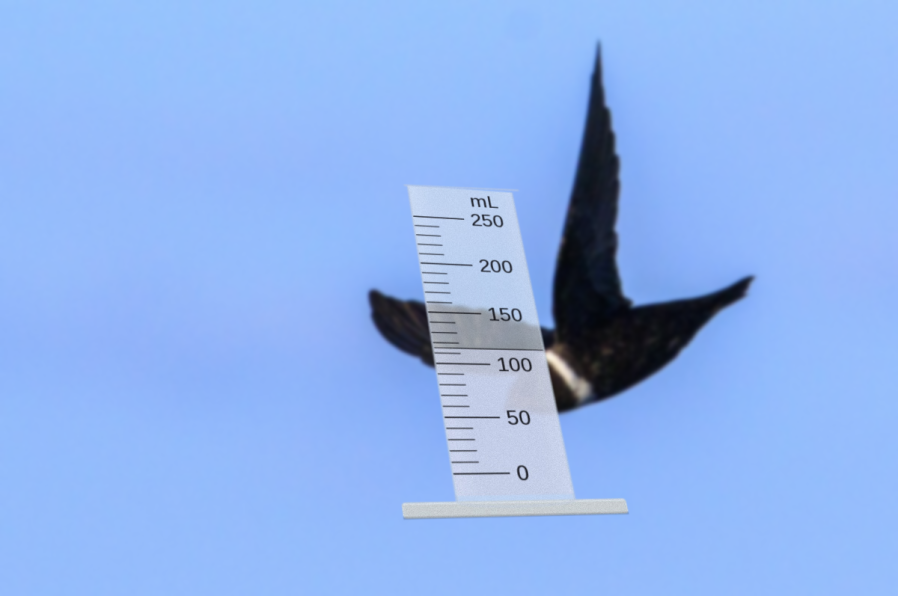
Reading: 115 mL
